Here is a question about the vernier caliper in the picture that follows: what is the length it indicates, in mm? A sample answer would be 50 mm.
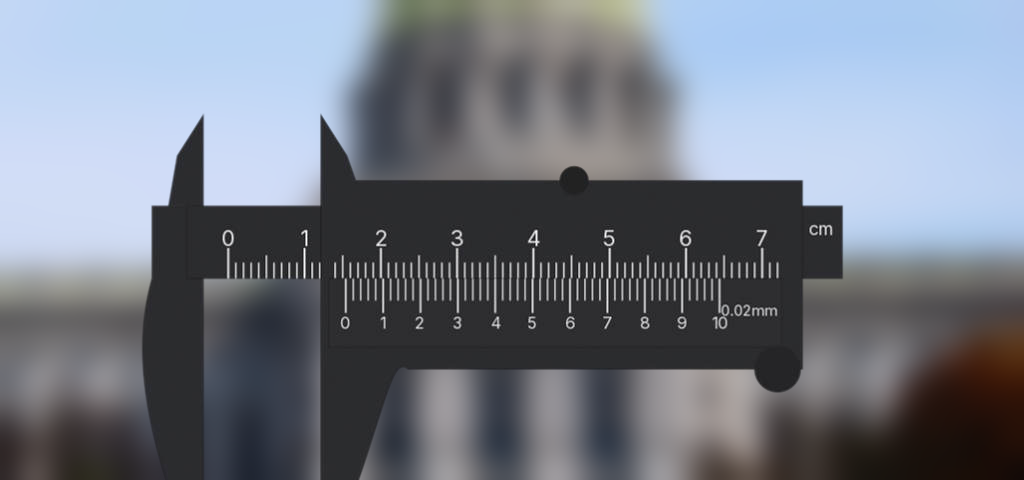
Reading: 15.4 mm
